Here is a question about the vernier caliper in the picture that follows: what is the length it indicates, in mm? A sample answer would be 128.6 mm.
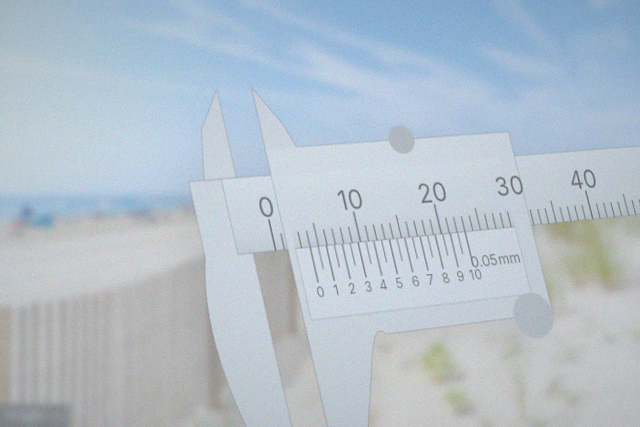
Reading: 4.0 mm
